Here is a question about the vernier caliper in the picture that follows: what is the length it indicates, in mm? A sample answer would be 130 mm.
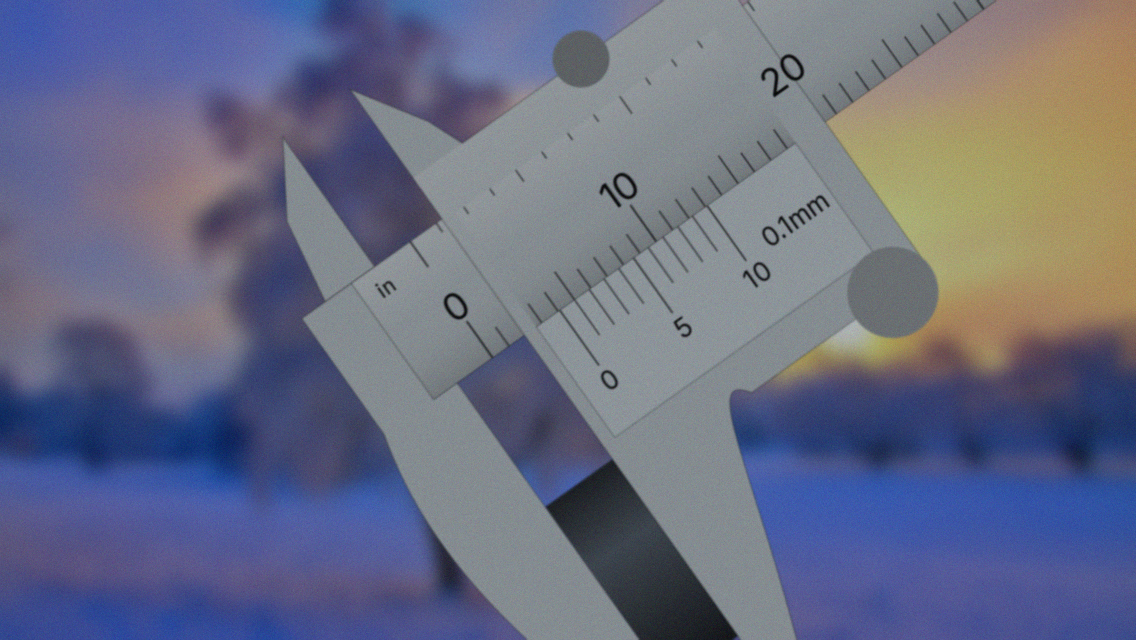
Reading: 4.1 mm
